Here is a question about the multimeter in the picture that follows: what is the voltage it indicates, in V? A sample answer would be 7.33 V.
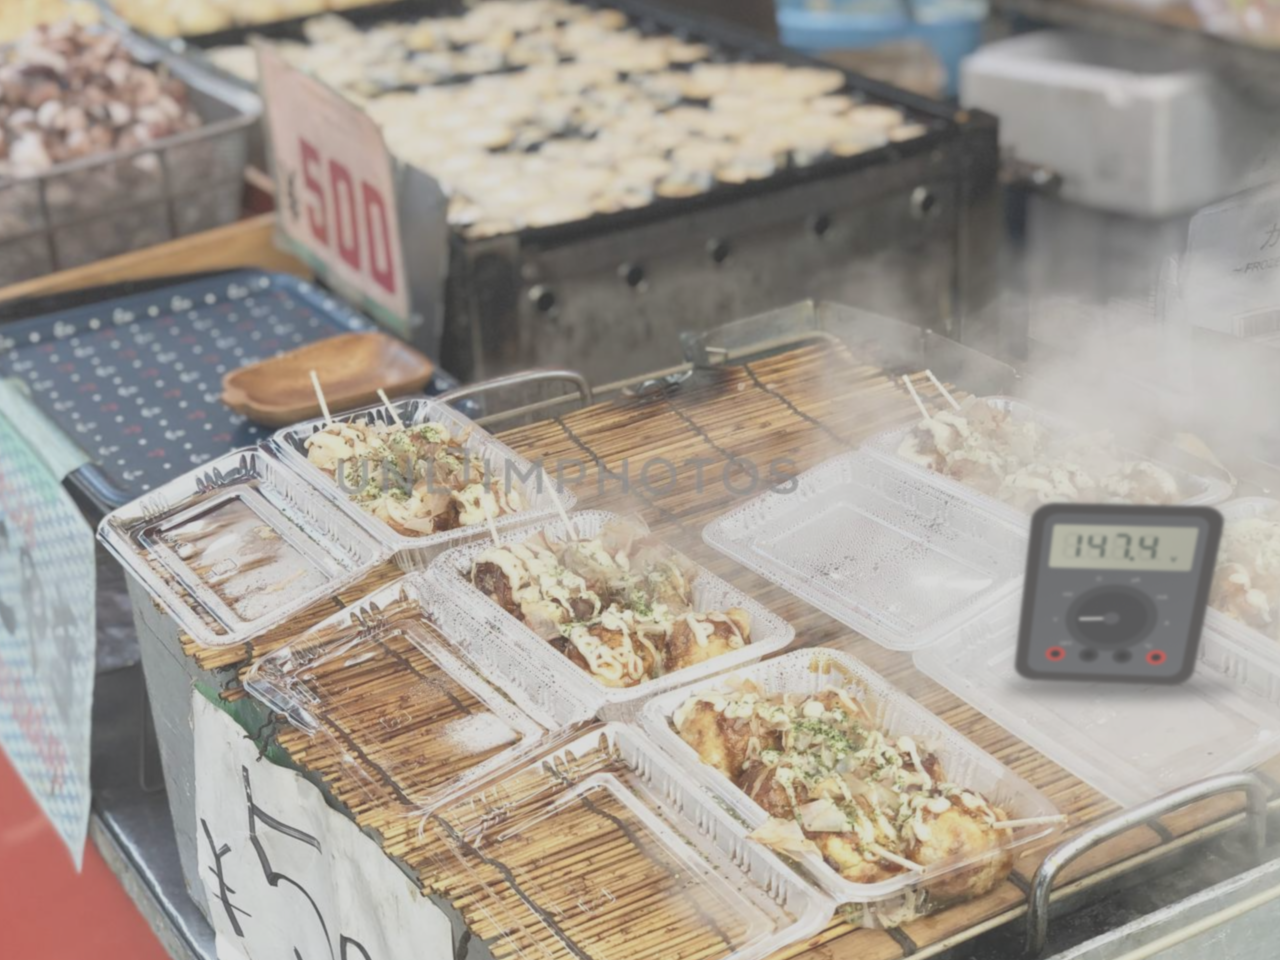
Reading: 147.4 V
